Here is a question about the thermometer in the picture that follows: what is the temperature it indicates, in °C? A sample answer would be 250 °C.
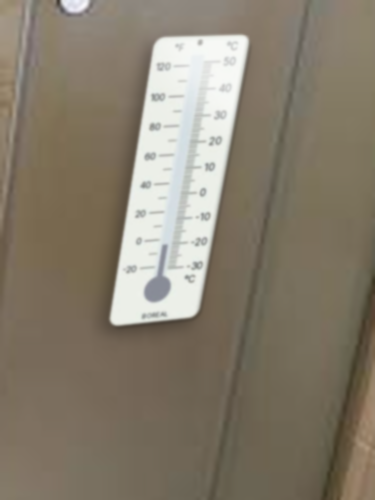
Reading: -20 °C
